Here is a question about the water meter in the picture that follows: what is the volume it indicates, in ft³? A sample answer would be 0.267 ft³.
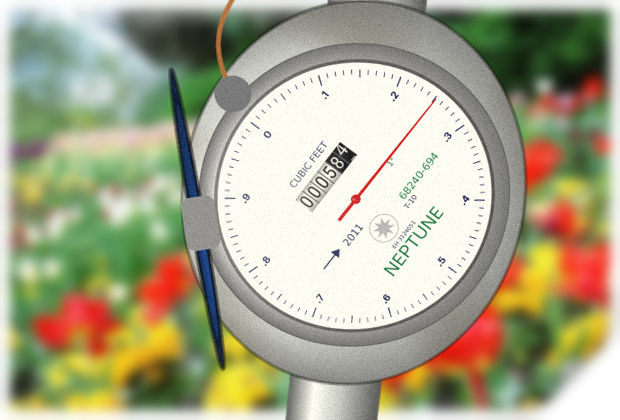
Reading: 584.25 ft³
